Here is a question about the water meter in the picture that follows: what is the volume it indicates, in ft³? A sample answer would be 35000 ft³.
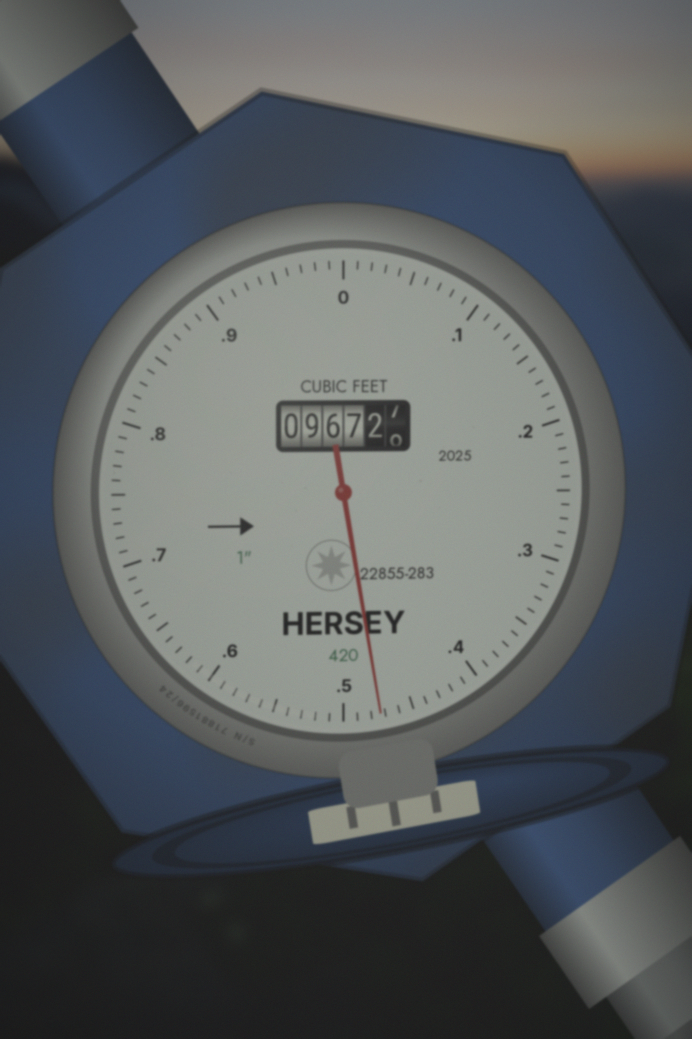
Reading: 96727.47 ft³
